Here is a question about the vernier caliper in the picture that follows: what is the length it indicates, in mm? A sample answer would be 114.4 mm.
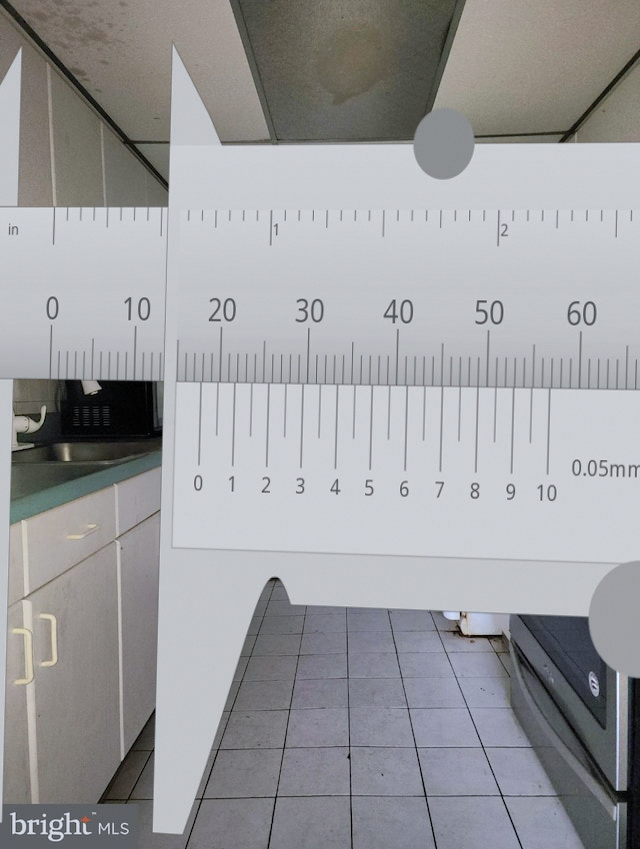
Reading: 17.8 mm
